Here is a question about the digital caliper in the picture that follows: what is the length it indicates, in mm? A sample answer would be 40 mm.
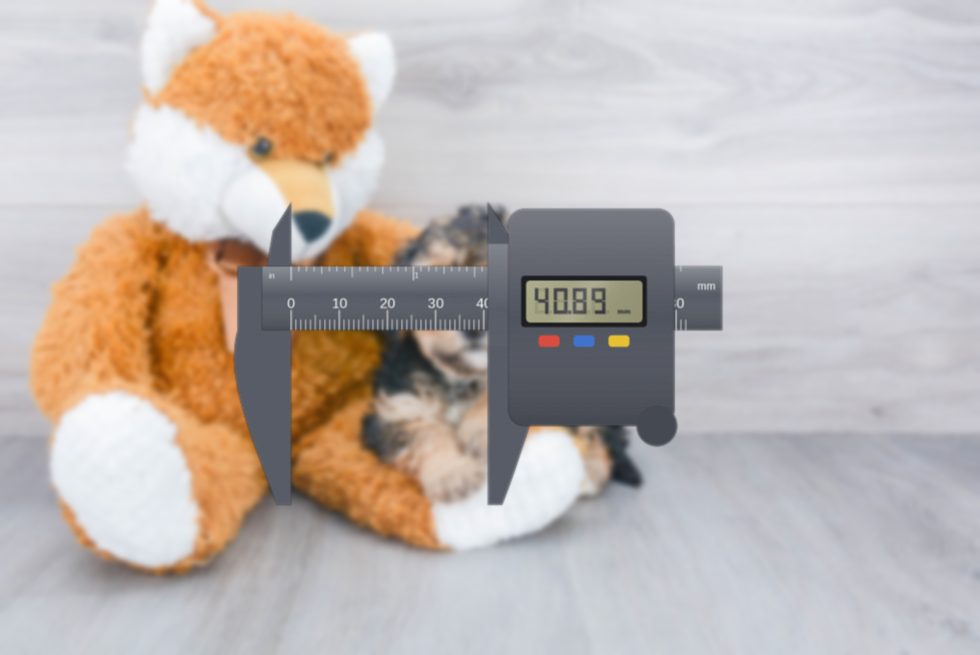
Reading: 40.89 mm
